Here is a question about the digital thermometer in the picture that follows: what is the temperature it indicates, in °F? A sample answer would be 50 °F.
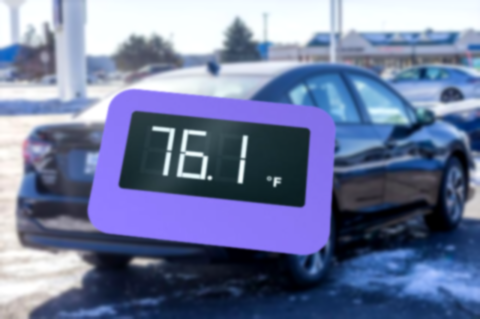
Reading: 76.1 °F
